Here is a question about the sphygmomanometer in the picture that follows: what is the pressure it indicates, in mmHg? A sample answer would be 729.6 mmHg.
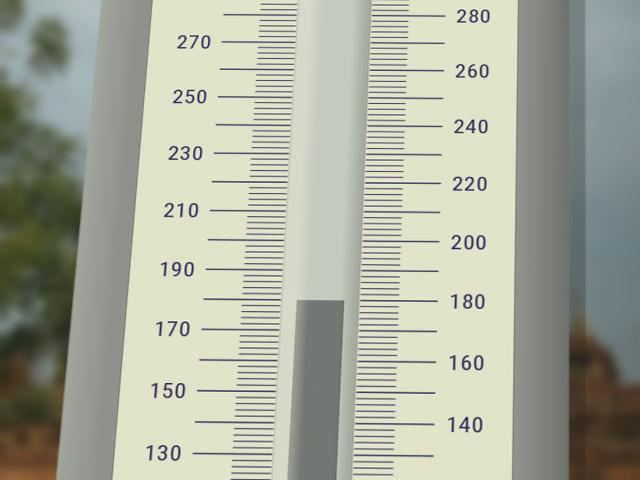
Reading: 180 mmHg
